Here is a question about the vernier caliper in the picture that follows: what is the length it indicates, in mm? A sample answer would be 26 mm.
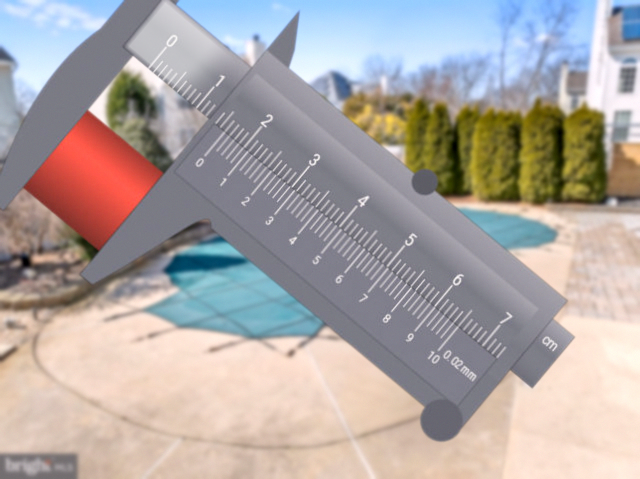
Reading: 16.0 mm
